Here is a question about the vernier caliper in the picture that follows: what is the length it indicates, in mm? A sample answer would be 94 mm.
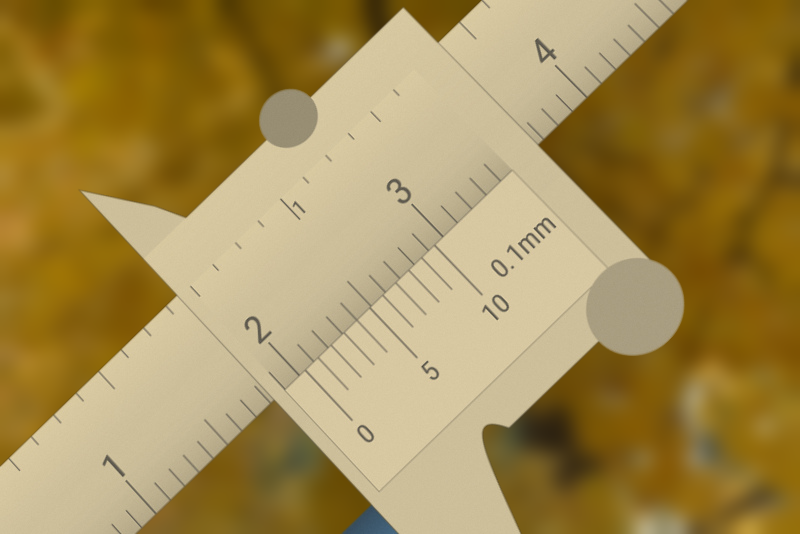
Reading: 20.4 mm
